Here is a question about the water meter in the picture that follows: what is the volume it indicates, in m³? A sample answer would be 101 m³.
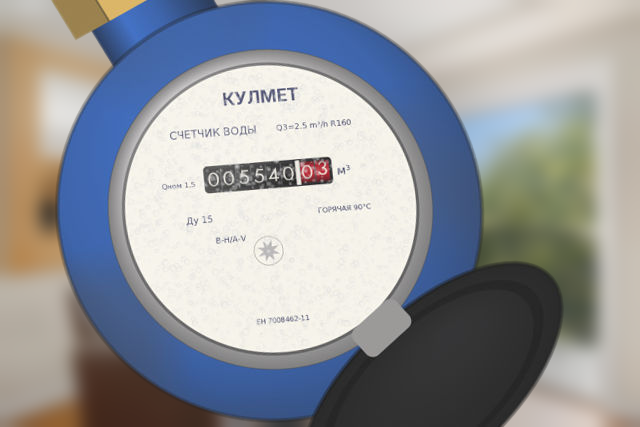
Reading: 5540.03 m³
